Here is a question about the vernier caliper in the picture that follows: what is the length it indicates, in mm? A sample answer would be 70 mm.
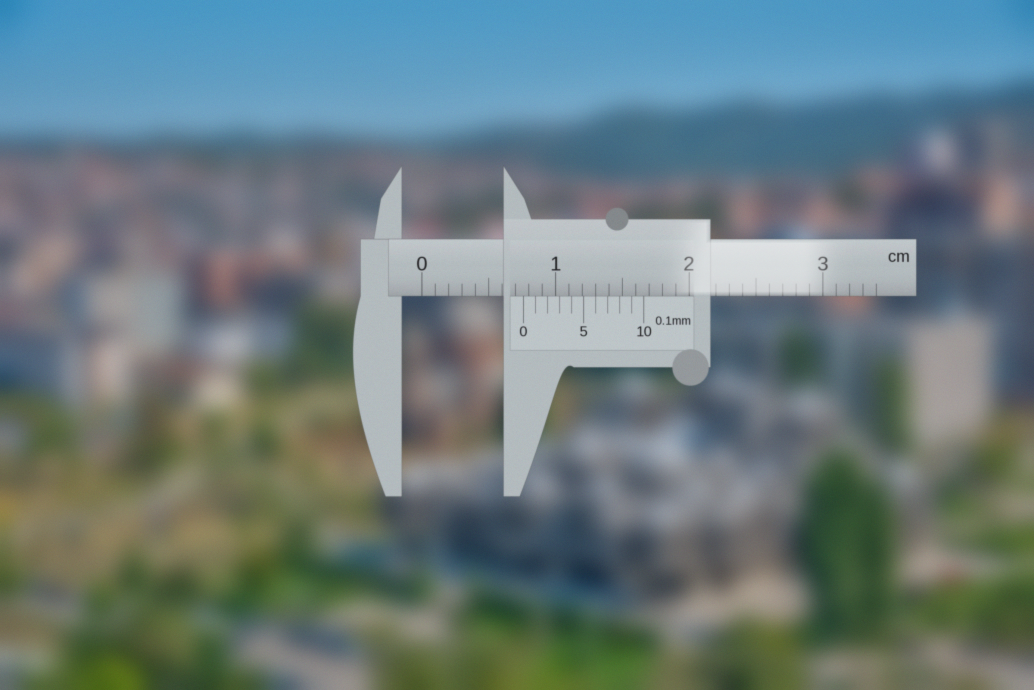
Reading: 7.6 mm
